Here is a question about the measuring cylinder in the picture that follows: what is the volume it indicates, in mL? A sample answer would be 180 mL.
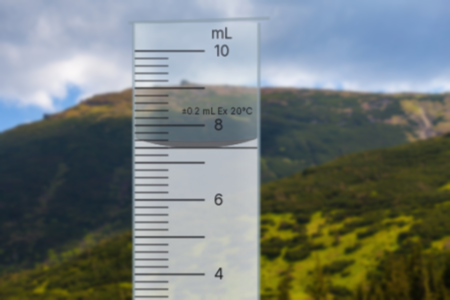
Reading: 7.4 mL
